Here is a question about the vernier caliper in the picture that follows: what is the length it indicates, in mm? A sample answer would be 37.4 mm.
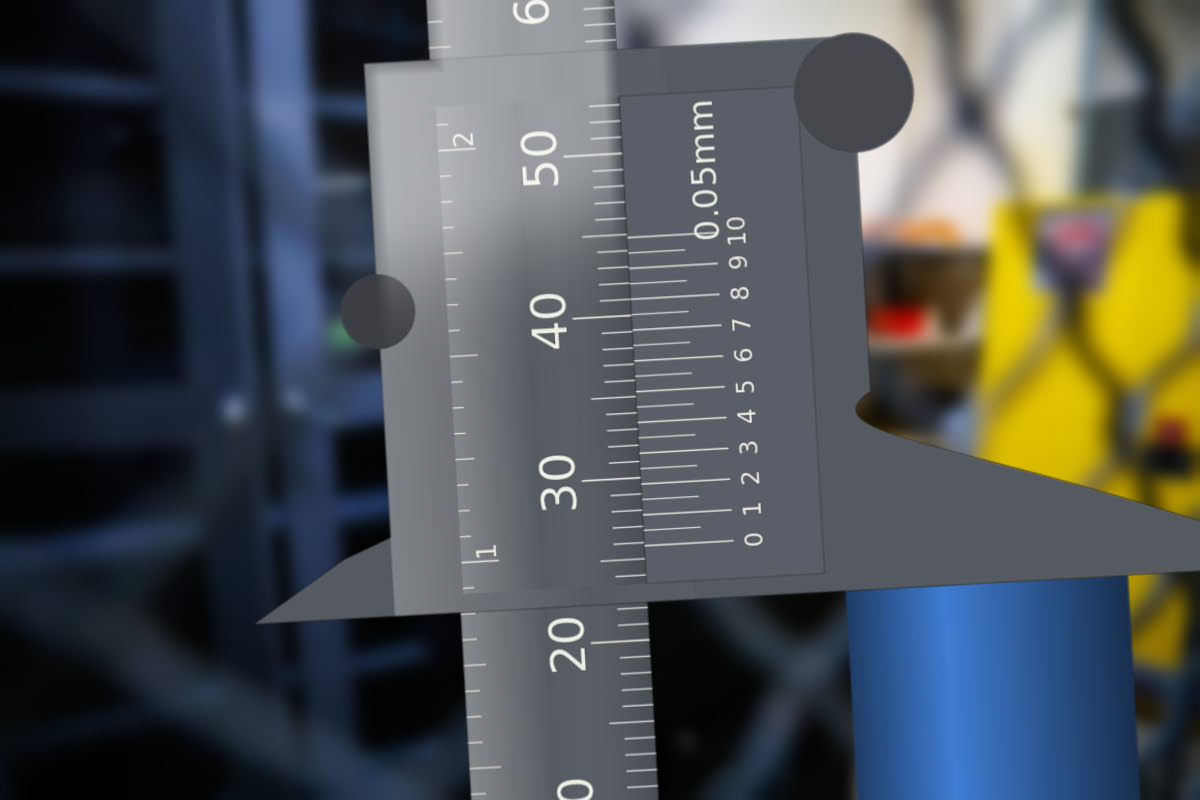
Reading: 25.8 mm
